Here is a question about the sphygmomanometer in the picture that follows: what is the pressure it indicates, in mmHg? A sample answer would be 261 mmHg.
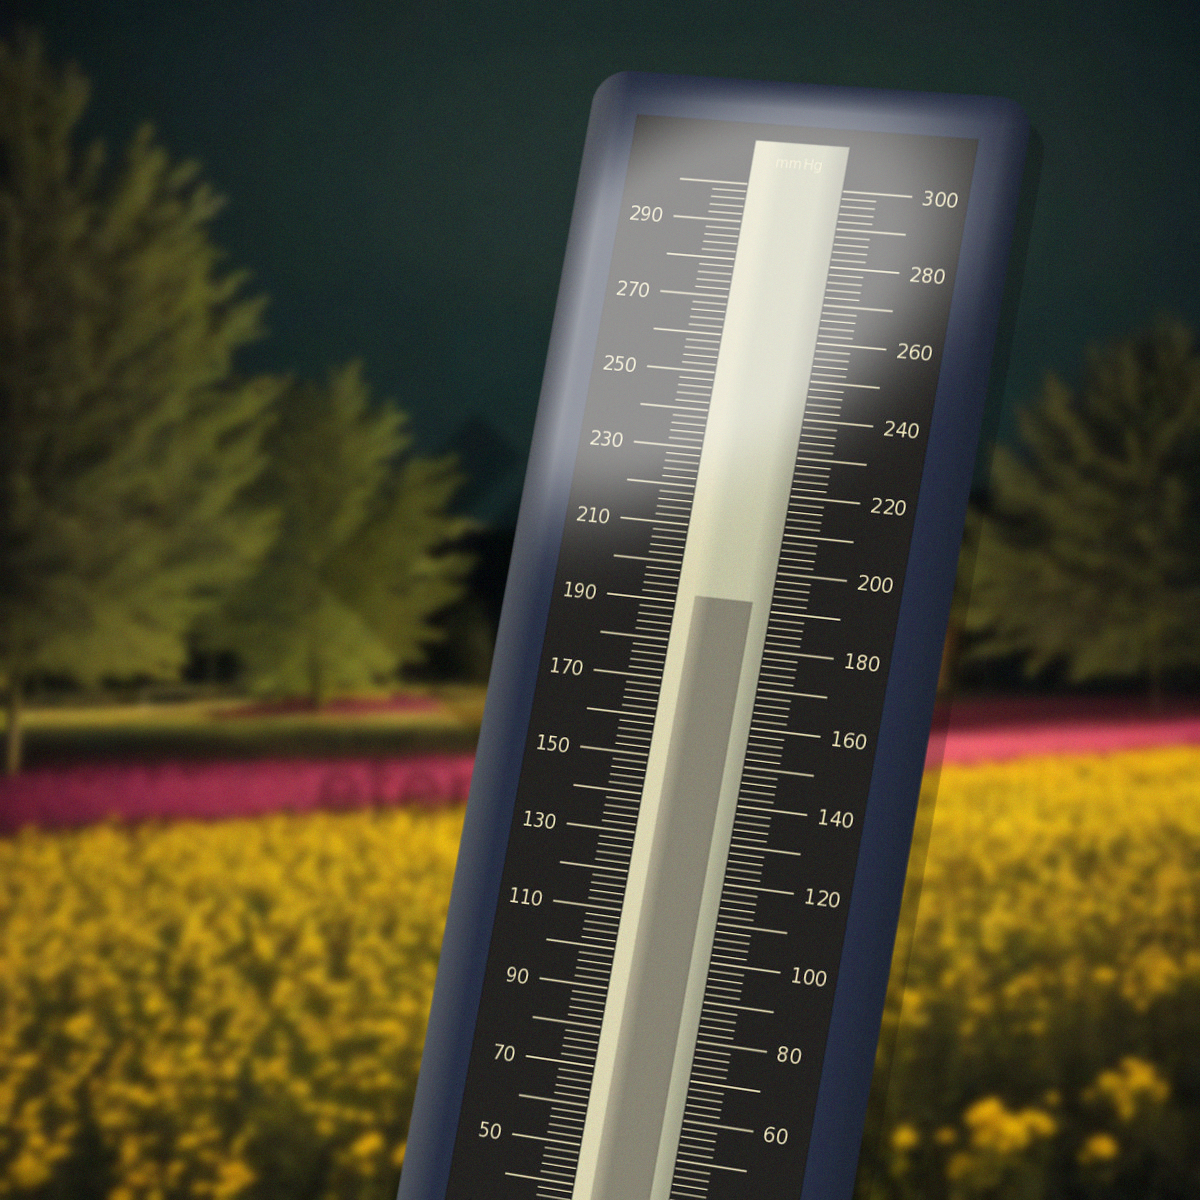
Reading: 192 mmHg
